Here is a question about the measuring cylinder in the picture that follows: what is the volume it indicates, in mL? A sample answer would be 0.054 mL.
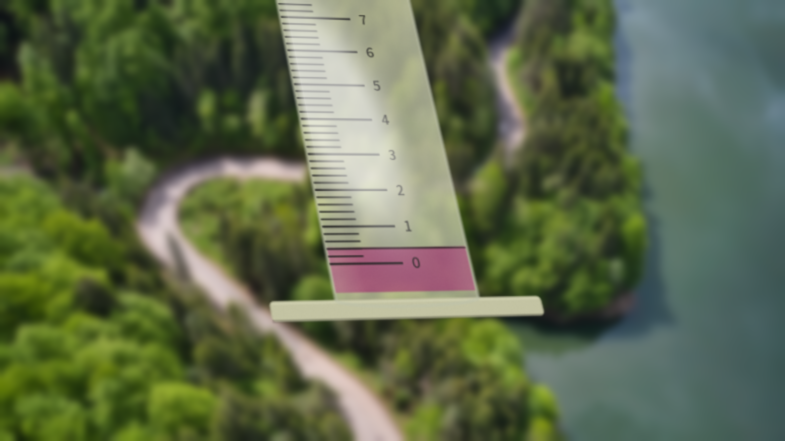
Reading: 0.4 mL
